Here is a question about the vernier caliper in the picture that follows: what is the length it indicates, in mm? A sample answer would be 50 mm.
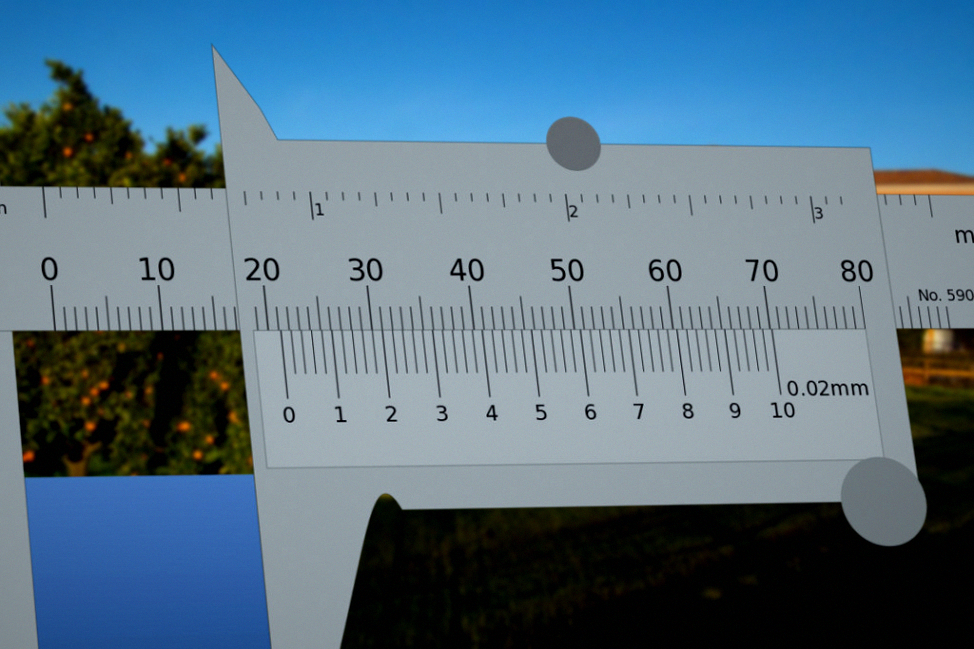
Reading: 21.2 mm
